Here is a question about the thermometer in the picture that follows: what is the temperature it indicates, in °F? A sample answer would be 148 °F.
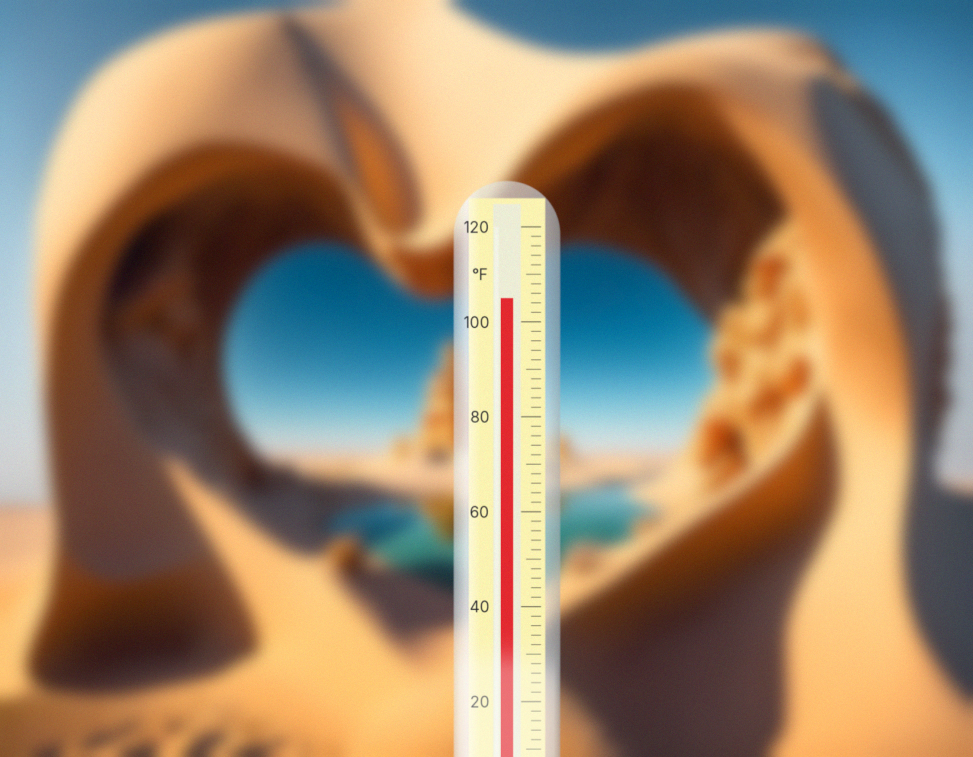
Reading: 105 °F
